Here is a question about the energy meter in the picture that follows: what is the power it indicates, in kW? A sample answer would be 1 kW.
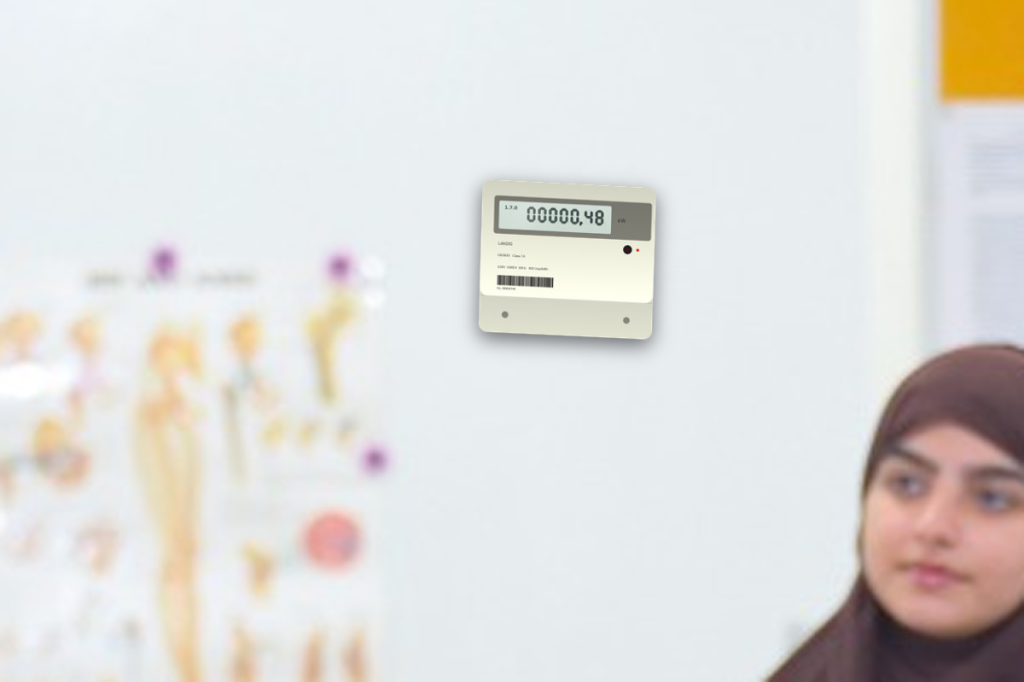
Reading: 0.48 kW
